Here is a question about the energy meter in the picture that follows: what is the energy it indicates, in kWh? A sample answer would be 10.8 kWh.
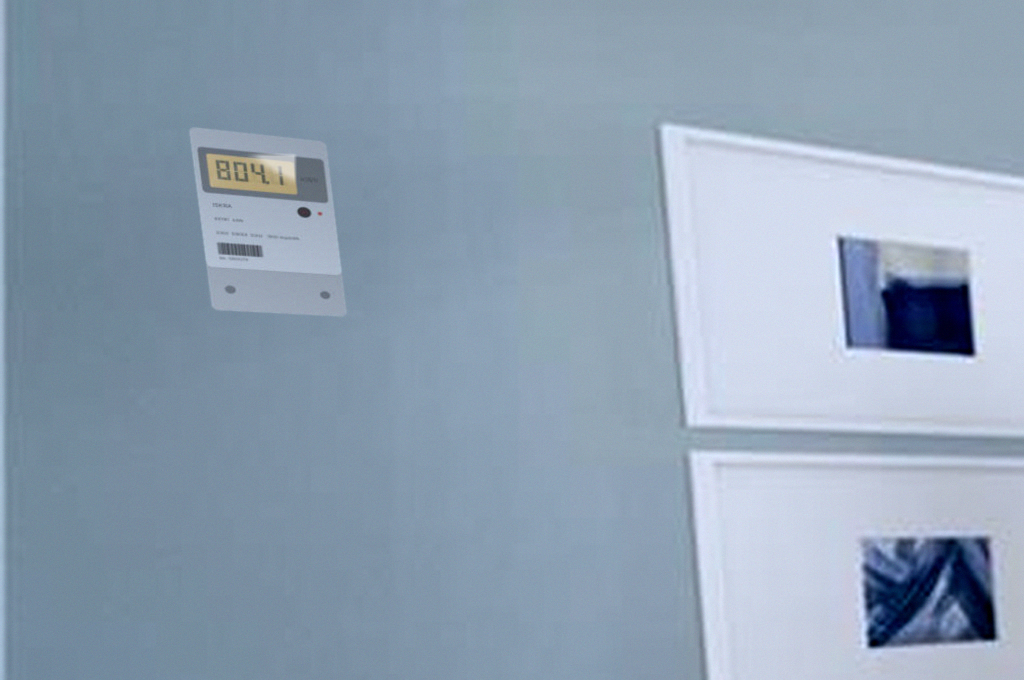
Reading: 804.1 kWh
